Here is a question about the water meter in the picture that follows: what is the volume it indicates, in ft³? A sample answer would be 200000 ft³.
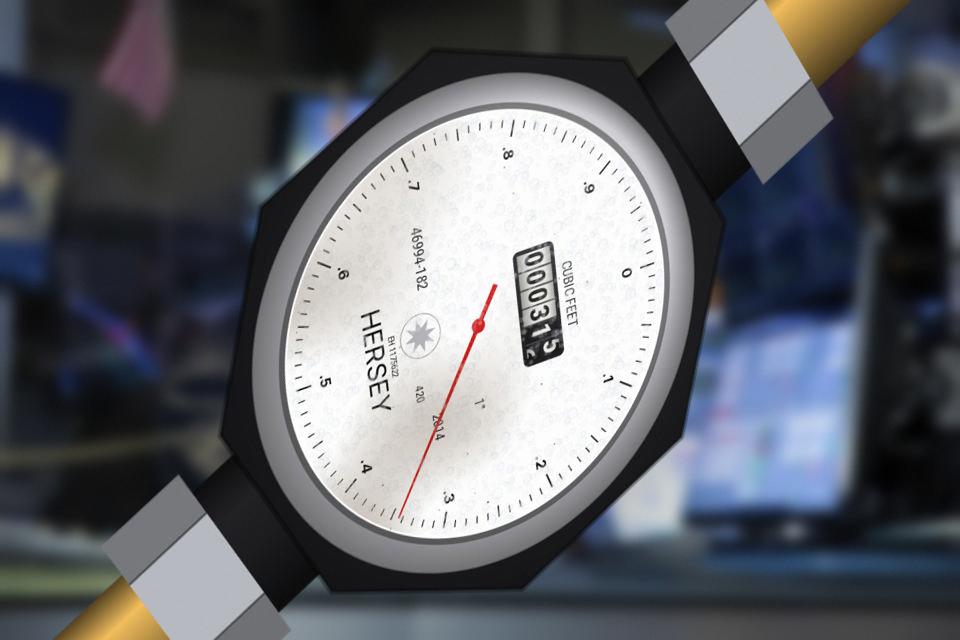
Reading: 315.34 ft³
